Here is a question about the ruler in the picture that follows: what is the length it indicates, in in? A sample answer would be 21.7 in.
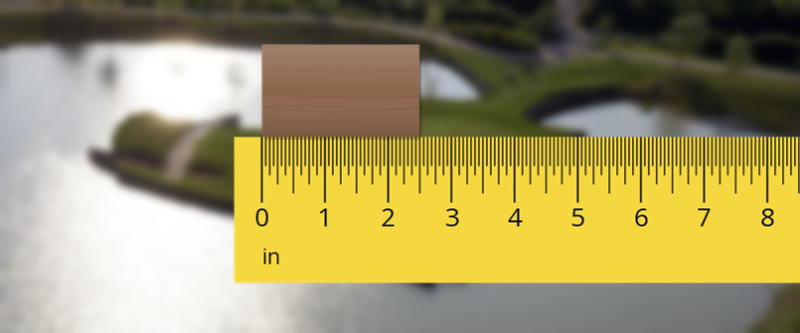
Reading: 2.5 in
